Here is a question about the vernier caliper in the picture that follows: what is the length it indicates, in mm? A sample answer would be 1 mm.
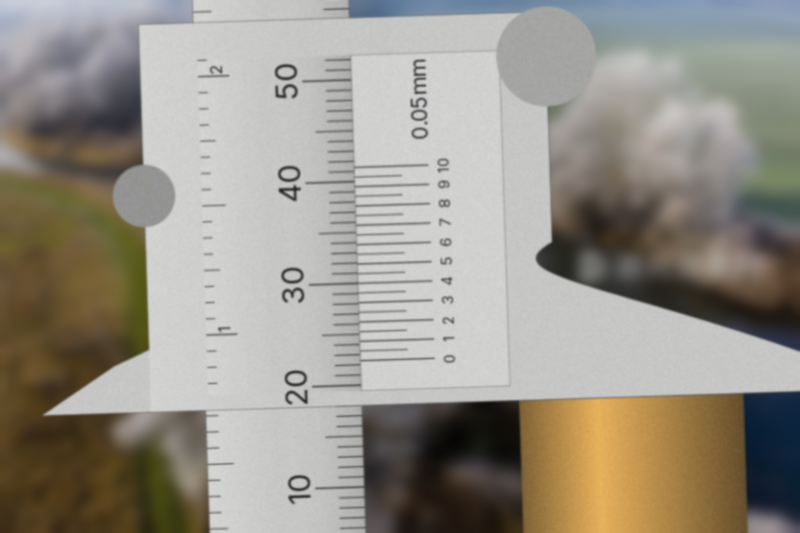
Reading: 22.4 mm
